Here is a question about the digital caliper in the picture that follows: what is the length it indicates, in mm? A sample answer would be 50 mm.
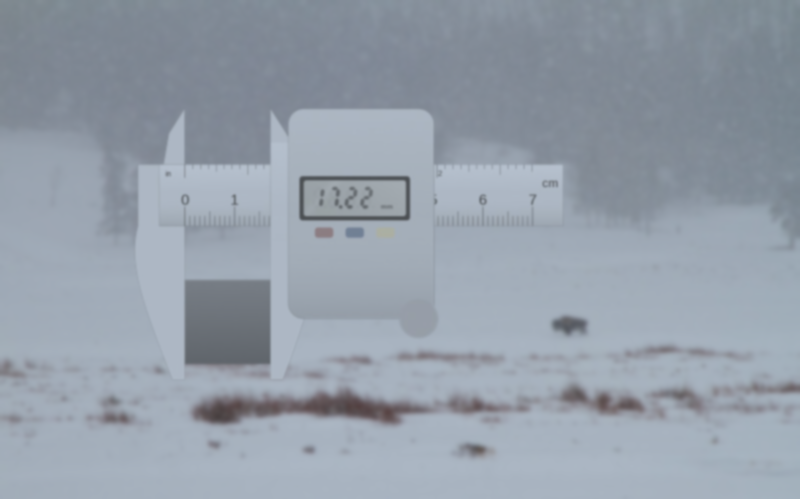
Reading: 17.22 mm
